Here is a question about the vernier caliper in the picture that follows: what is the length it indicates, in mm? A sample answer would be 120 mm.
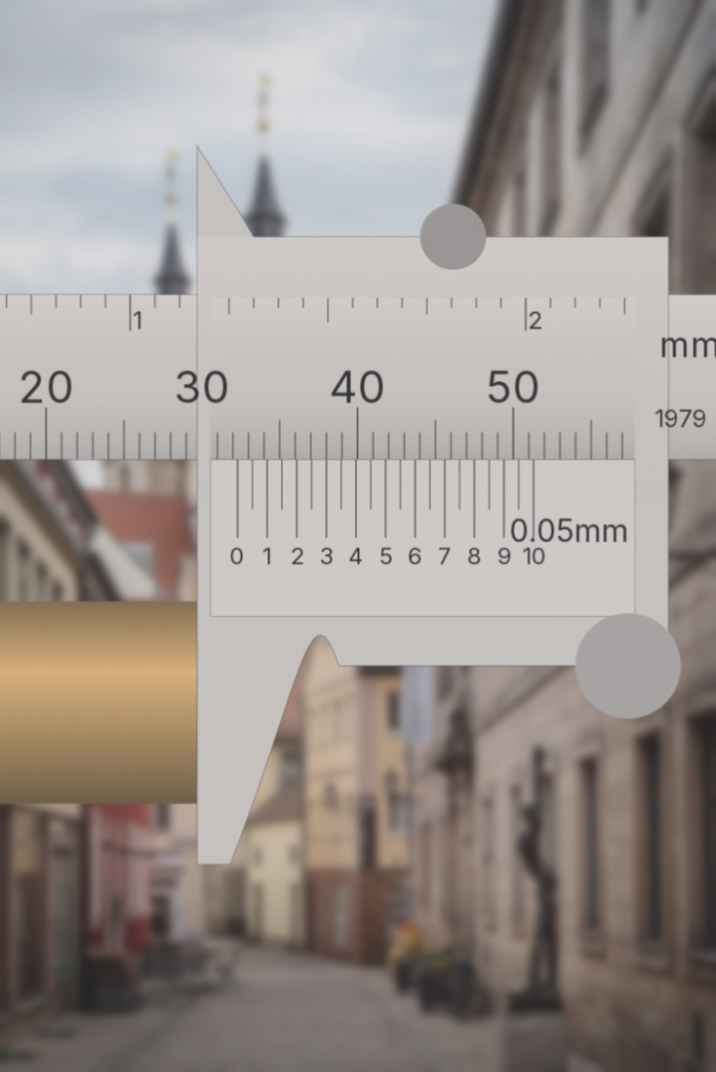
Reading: 32.3 mm
